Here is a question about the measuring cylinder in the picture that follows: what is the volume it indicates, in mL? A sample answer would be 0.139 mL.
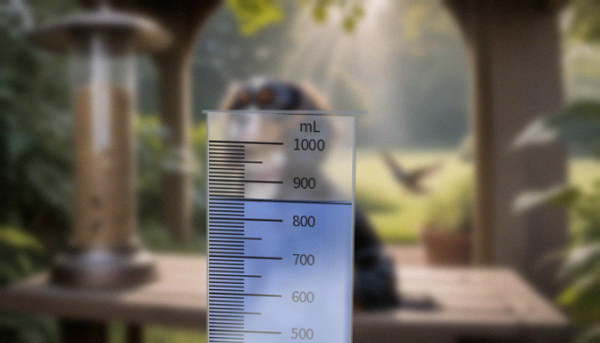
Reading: 850 mL
